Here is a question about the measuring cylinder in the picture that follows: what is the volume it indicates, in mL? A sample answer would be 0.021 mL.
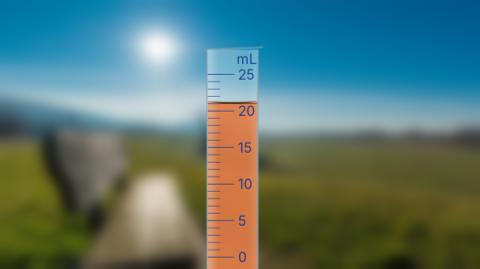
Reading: 21 mL
